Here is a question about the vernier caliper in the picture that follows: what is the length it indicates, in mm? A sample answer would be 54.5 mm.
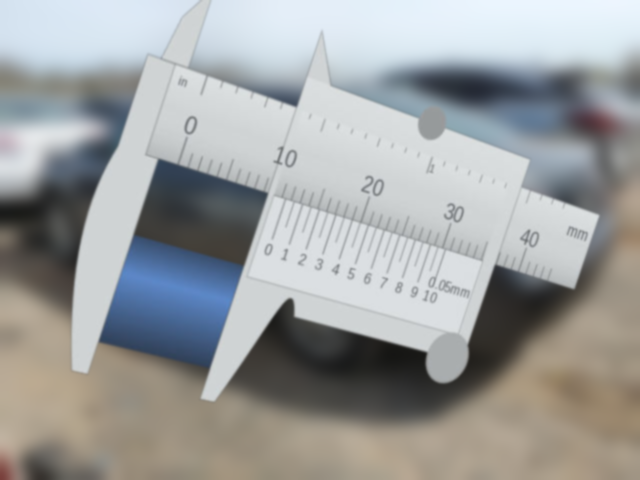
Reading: 11.4 mm
